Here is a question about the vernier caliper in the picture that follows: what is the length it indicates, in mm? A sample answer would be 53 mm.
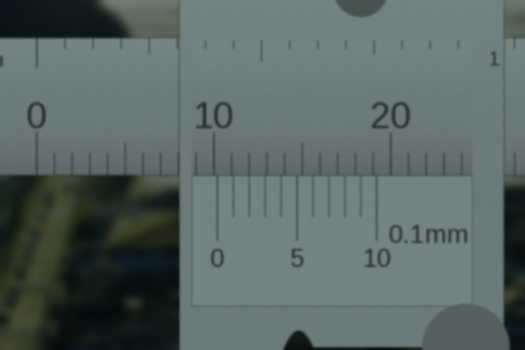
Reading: 10.2 mm
